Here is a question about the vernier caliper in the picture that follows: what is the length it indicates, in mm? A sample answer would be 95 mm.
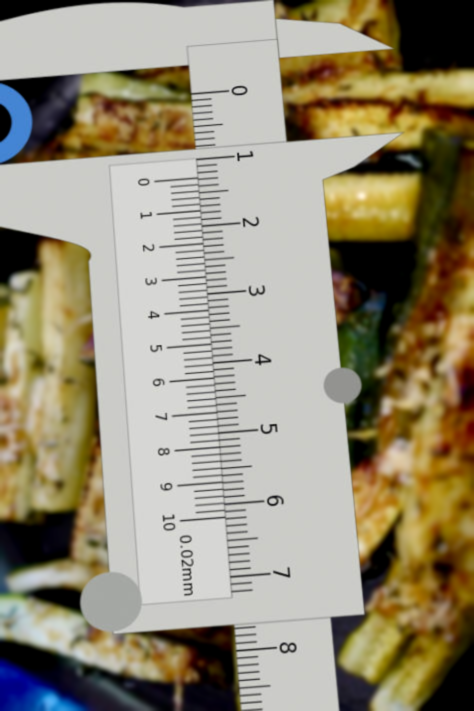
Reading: 12.8 mm
